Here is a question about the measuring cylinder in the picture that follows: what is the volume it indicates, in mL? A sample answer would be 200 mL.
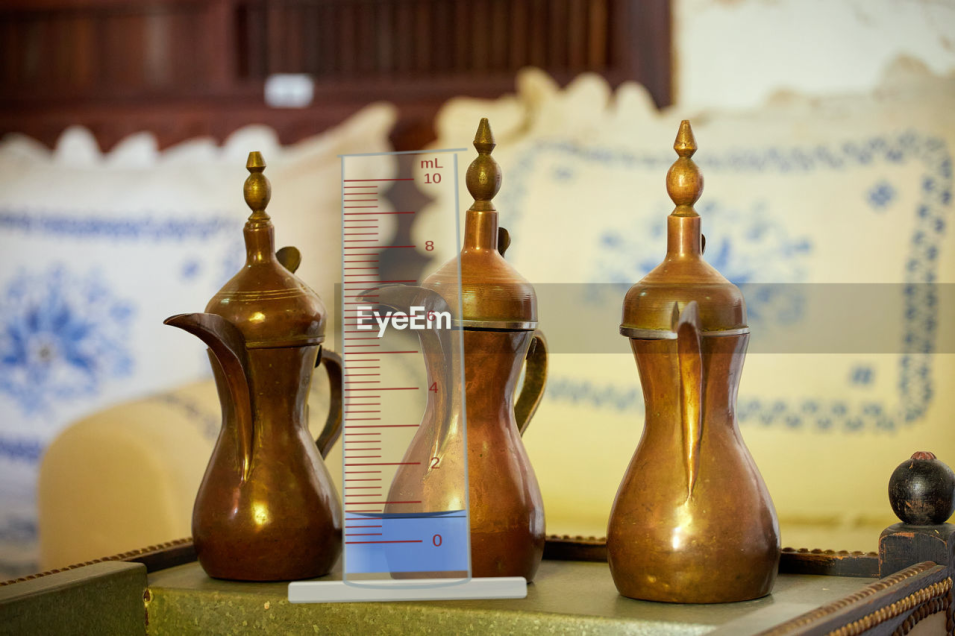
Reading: 0.6 mL
